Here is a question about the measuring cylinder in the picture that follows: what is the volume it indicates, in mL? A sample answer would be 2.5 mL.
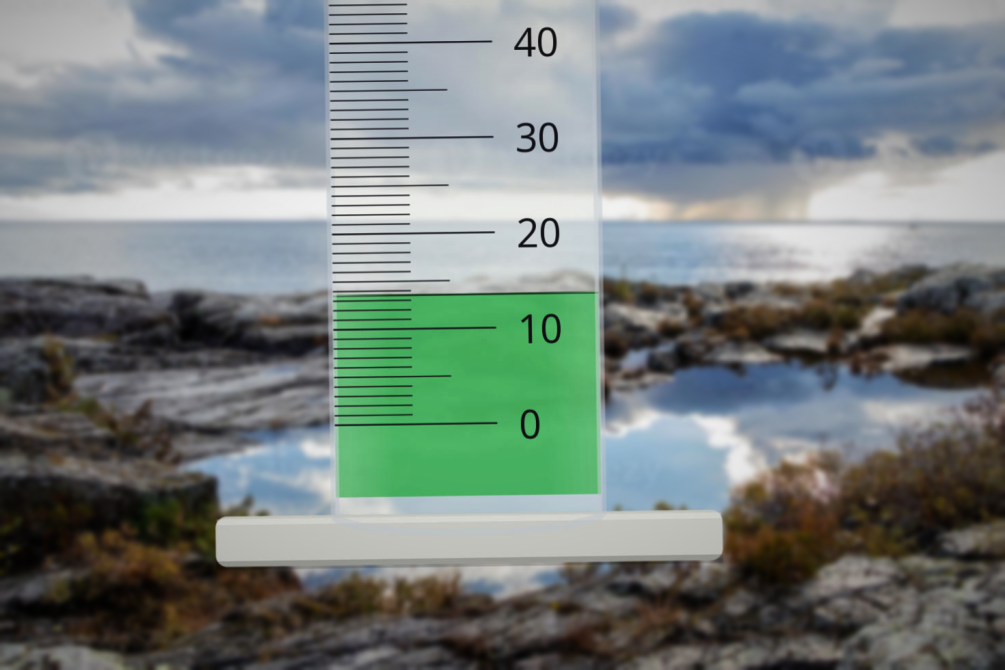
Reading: 13.5 mL
